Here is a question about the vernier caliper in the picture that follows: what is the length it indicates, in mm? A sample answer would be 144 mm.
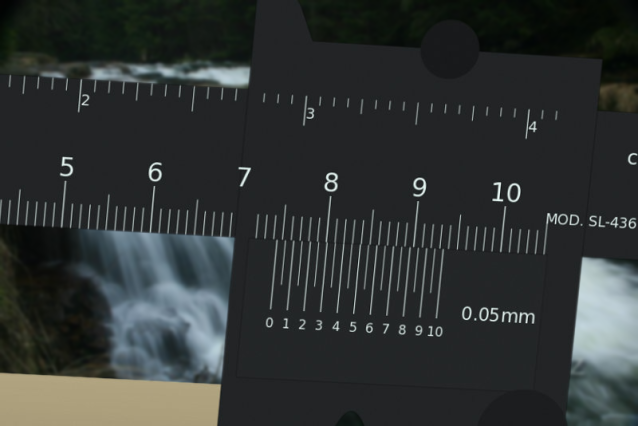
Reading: 74.4 mm
